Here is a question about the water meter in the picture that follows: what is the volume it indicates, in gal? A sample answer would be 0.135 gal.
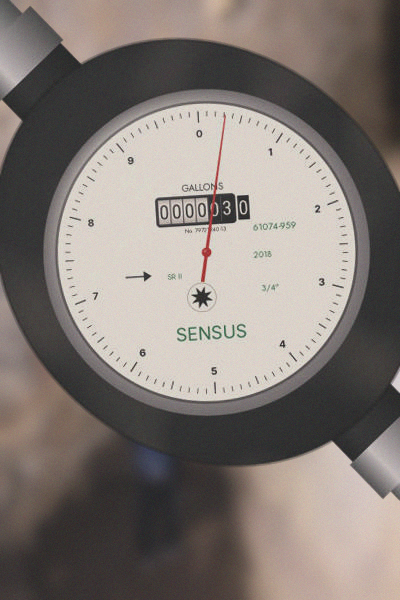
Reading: 30.3 gal
